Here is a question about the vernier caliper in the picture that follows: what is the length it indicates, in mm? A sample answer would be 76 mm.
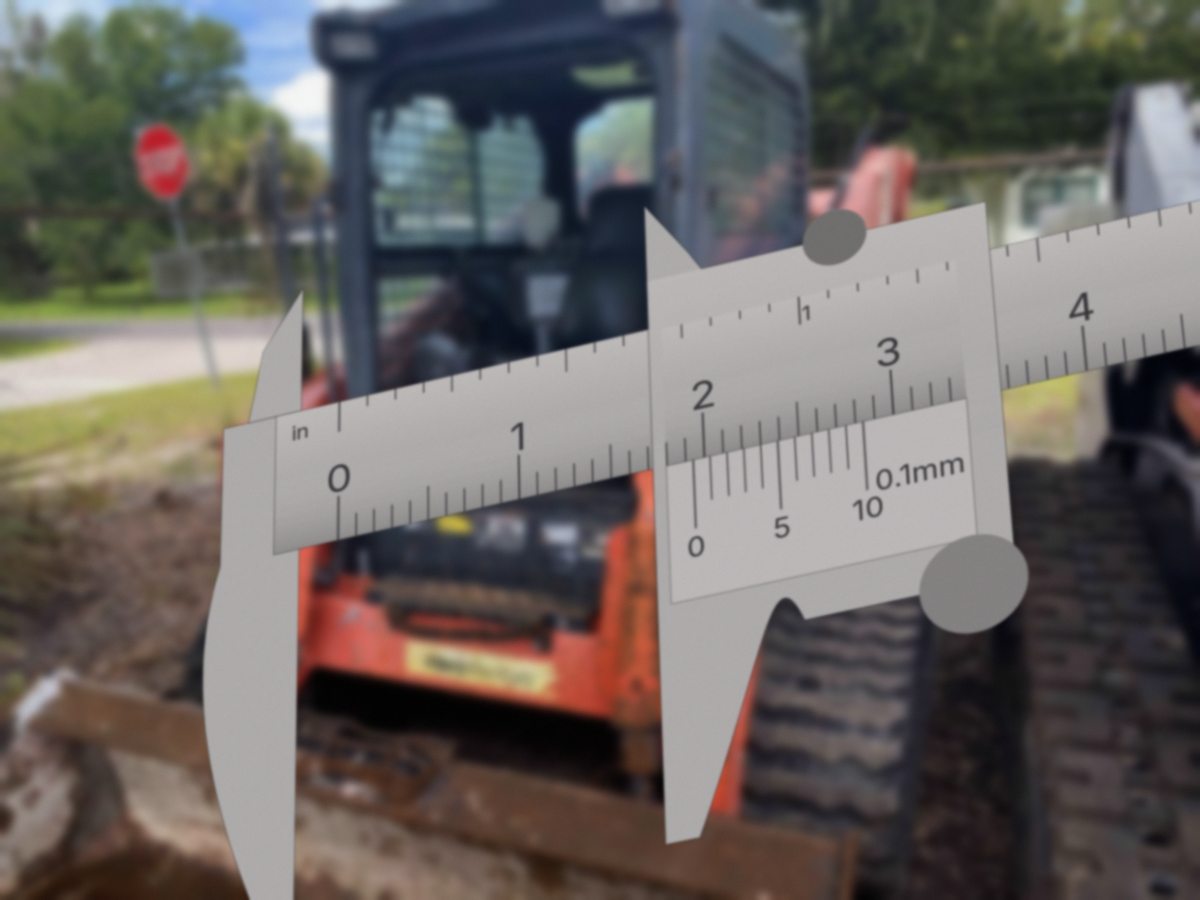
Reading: 19.4 mm
